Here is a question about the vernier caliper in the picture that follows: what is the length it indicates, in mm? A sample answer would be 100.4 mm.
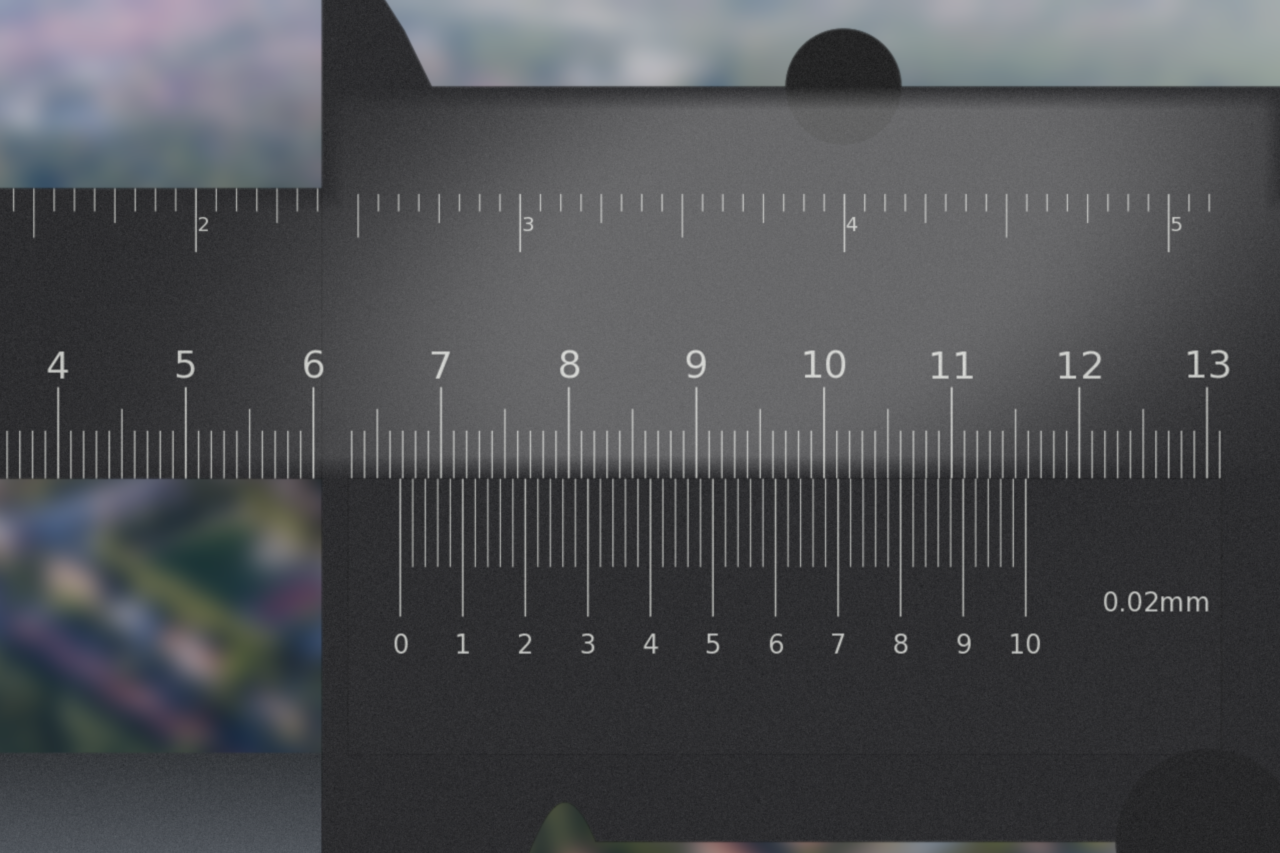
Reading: 66.8 mm
